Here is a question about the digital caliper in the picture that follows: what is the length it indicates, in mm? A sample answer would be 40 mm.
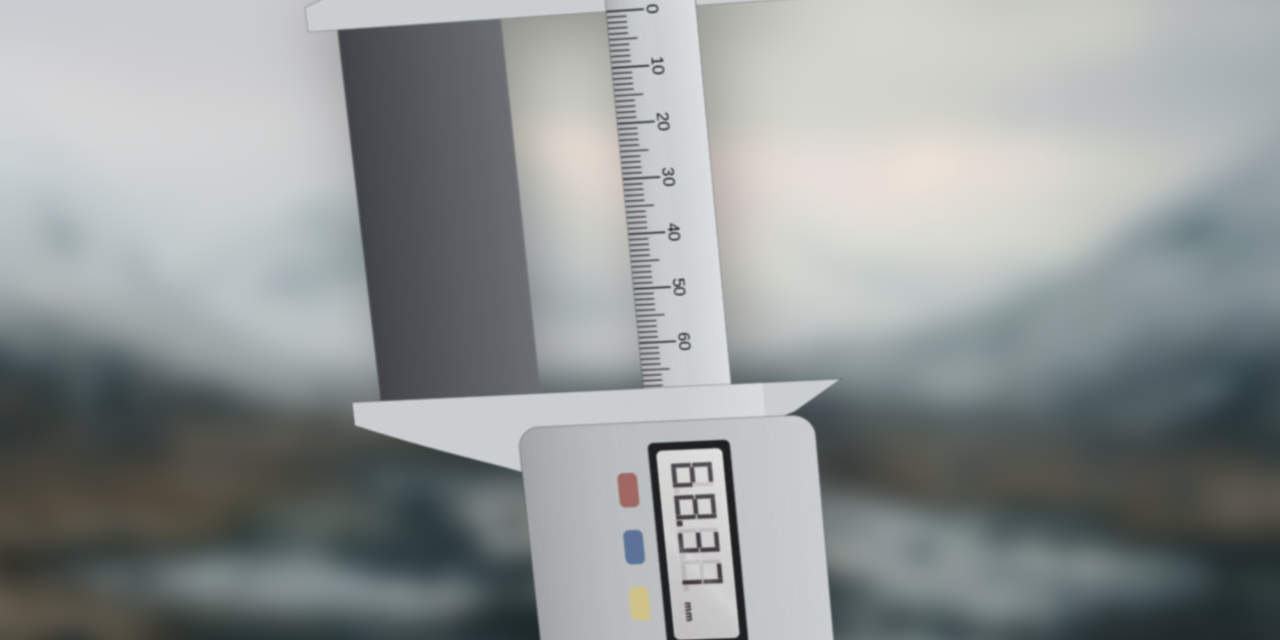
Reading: 68.37 mm
